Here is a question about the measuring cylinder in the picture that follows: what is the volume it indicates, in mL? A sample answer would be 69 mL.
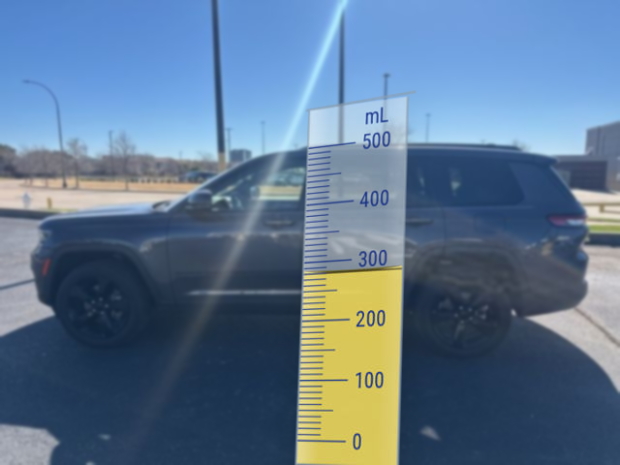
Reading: 280 mL
